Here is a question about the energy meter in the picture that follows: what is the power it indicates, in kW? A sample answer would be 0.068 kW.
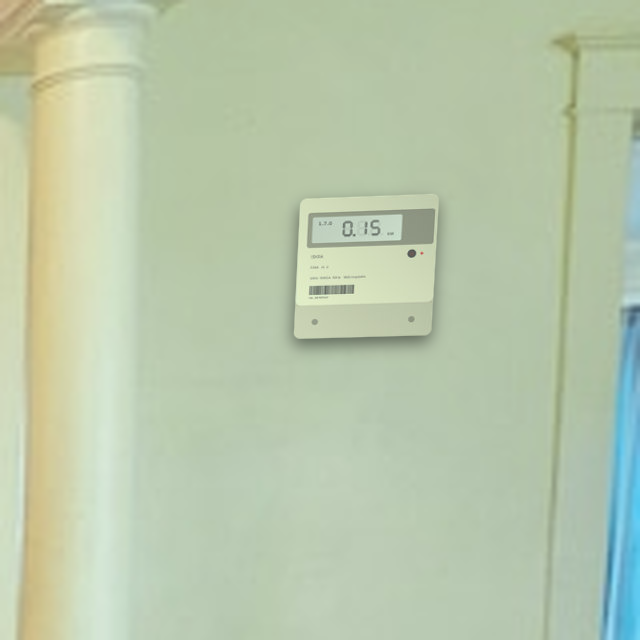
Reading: 0.15 kW
